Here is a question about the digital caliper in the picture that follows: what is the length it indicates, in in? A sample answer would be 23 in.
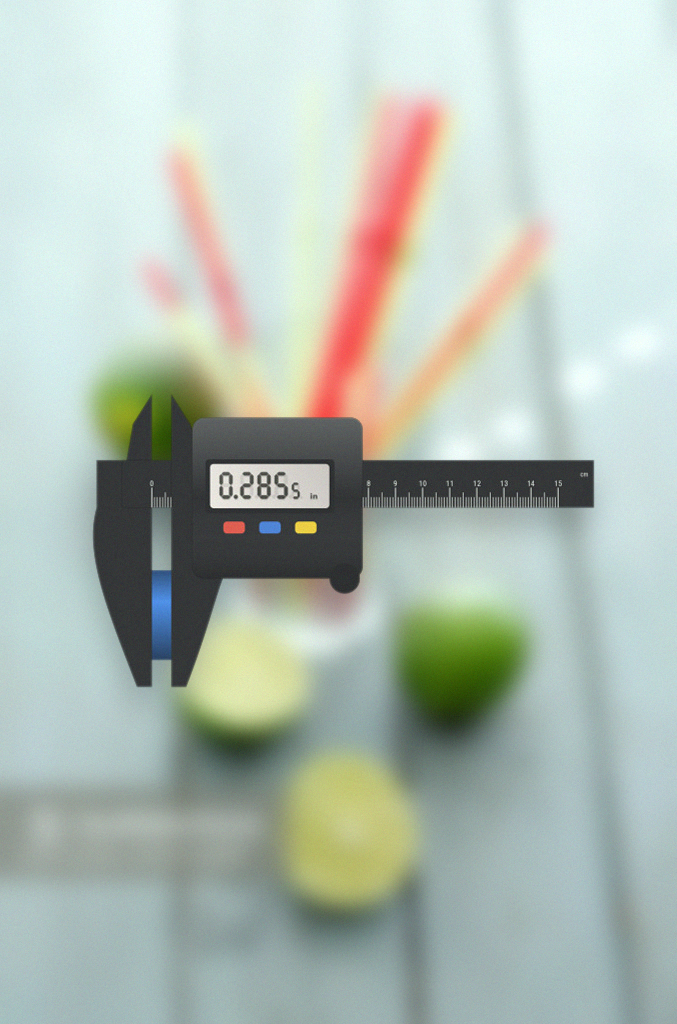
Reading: 0.2855 in
